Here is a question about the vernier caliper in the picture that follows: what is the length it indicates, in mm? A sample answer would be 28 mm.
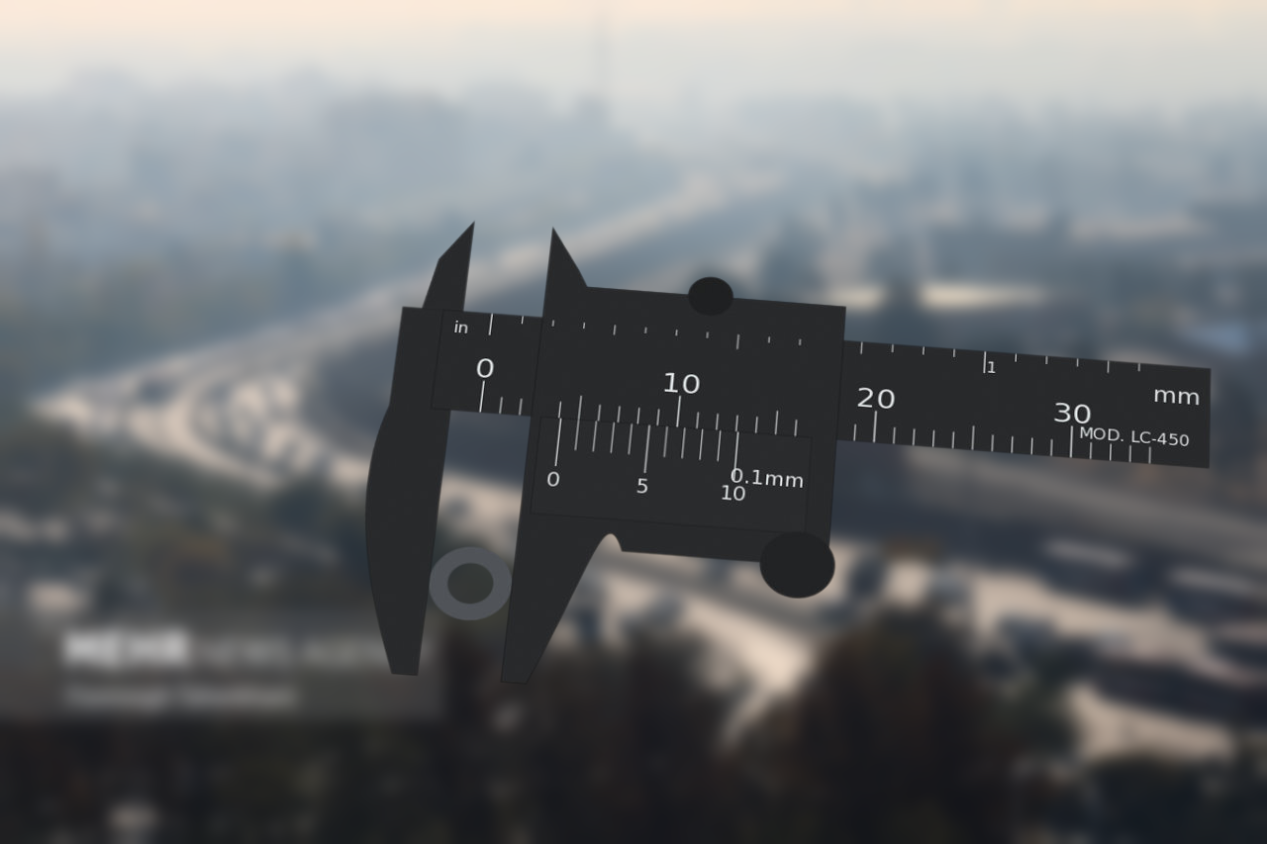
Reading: 4.1 mm
